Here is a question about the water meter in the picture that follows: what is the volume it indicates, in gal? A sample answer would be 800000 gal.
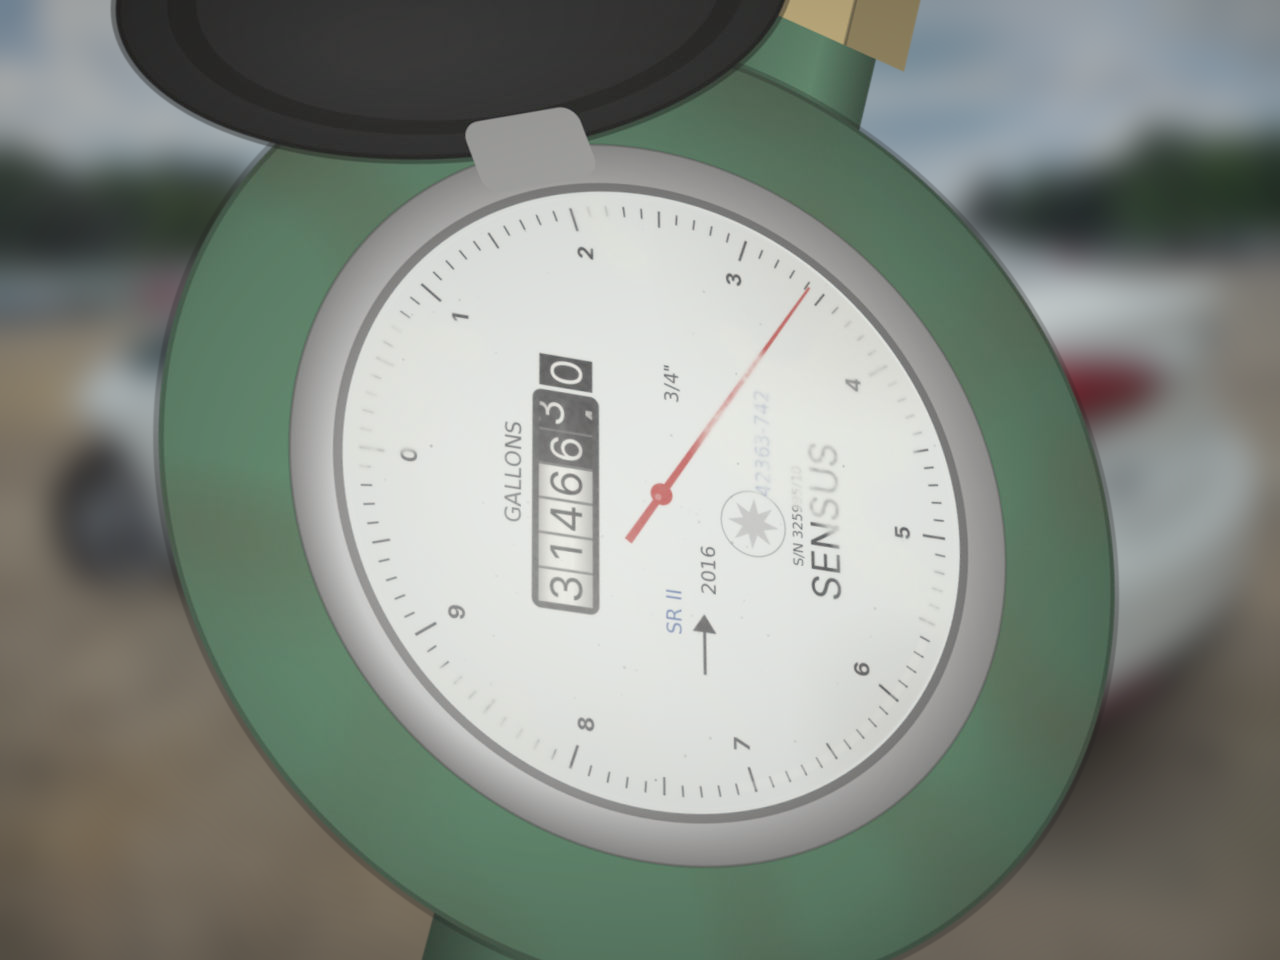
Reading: 3146633.4 gal
